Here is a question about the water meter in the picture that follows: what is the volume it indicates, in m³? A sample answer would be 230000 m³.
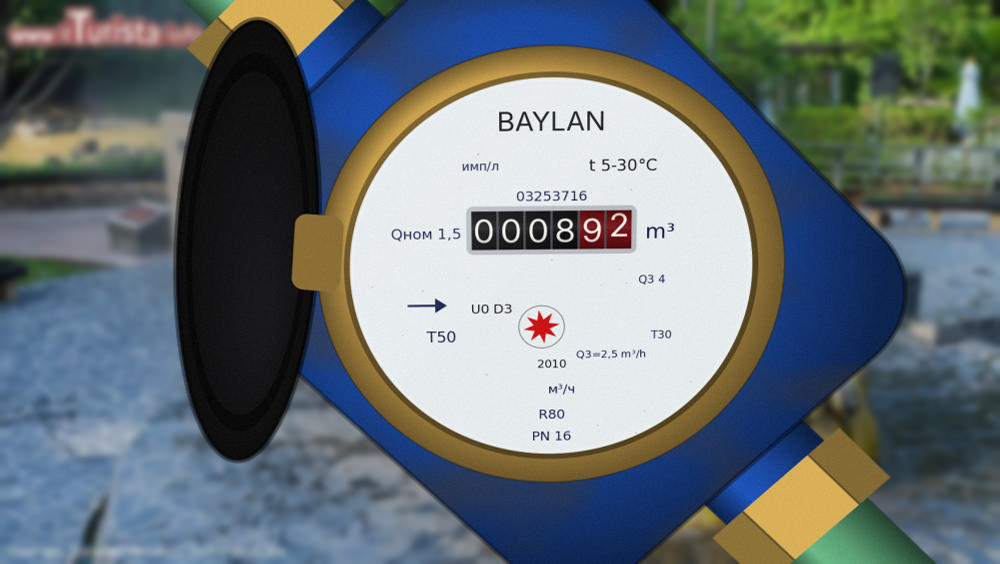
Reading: 8.92 m³
